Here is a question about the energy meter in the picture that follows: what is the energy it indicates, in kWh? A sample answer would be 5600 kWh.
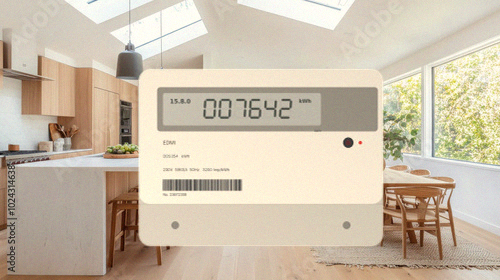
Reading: 7642 kWh
